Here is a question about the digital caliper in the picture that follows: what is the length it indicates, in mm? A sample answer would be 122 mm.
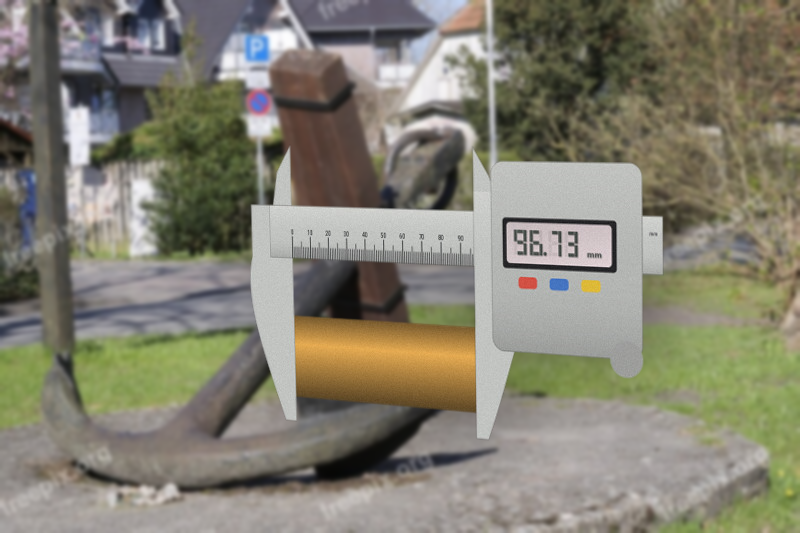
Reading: 96.73 mm
